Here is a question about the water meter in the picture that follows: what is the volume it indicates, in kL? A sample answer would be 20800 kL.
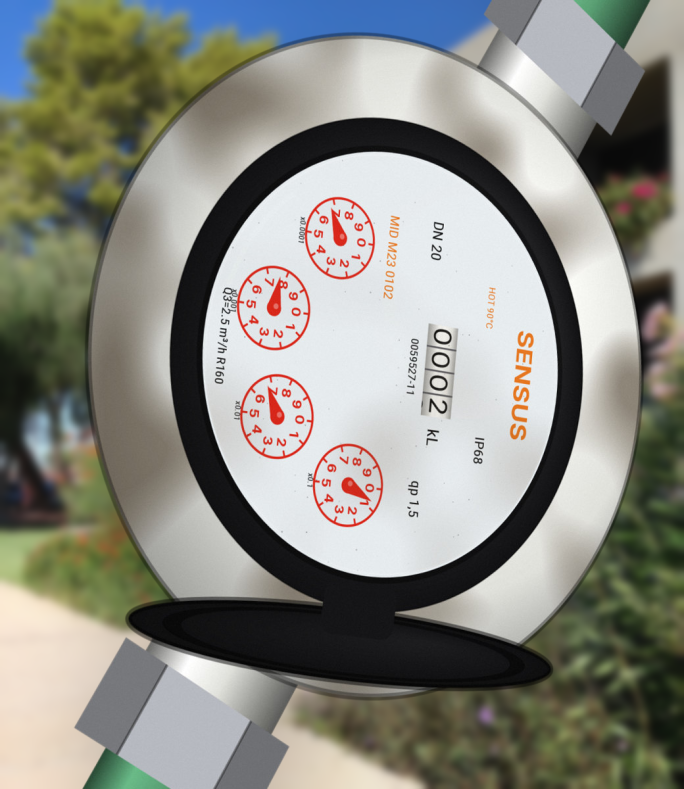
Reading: 2.0676 kL
